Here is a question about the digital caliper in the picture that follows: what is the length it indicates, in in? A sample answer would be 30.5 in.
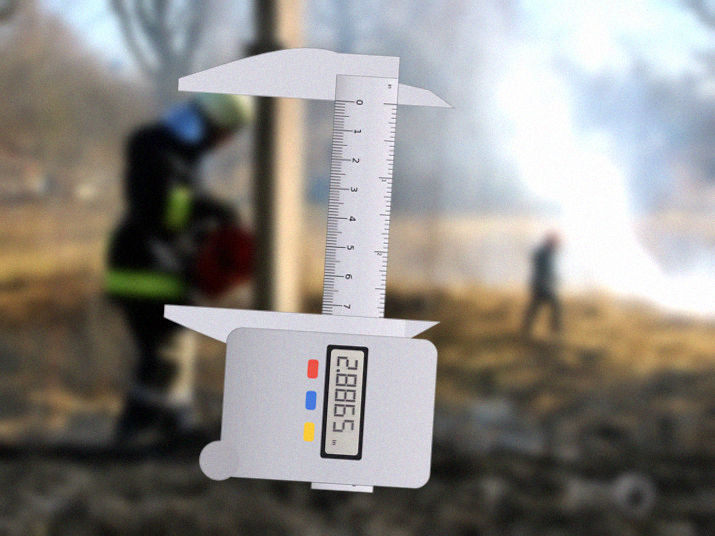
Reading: 2.8865 in
